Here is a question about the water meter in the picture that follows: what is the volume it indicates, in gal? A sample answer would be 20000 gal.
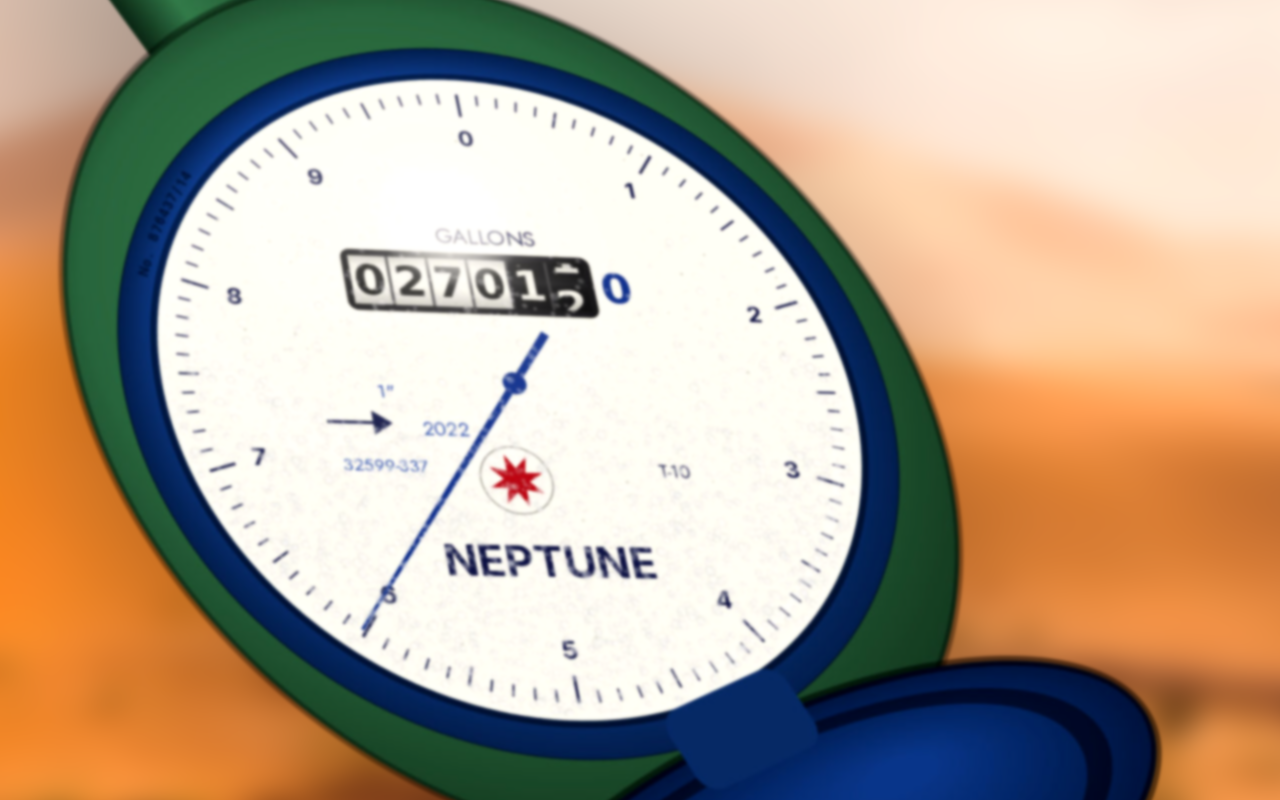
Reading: 270116.0 gal
